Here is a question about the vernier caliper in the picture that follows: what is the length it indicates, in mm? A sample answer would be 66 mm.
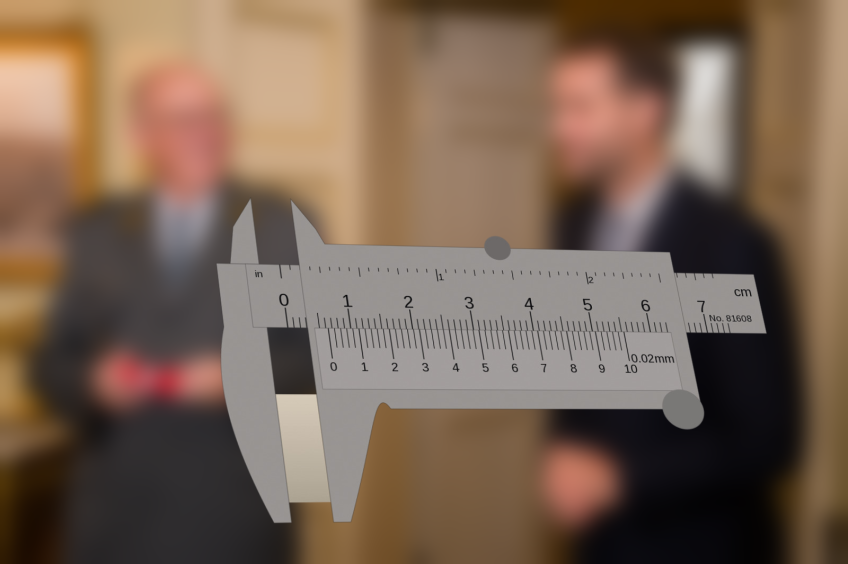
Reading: 6.4 mm
